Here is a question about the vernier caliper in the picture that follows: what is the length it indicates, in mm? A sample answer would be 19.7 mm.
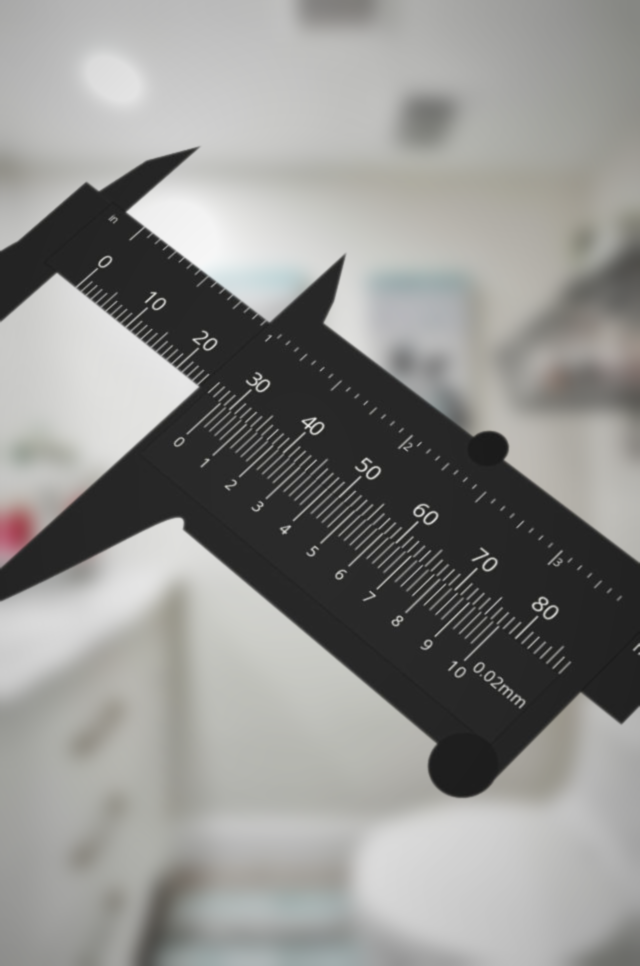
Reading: 28.4 mm
